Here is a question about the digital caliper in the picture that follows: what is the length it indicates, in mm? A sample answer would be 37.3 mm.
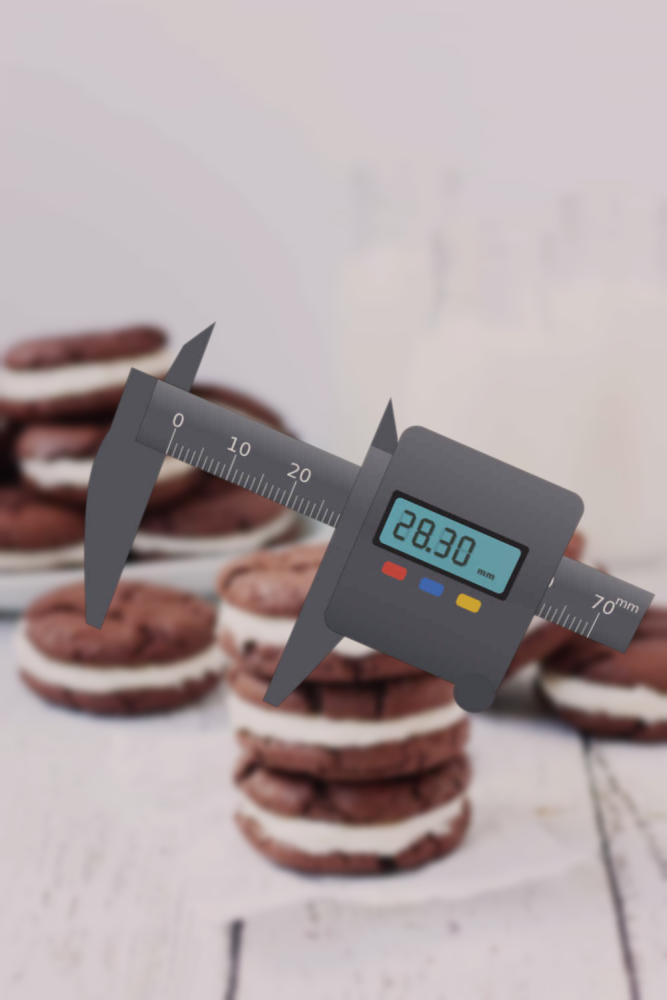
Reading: 28.30 mm
